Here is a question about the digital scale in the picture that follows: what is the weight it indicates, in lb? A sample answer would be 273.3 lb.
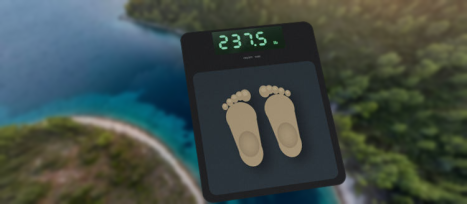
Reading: 237.5 lb
